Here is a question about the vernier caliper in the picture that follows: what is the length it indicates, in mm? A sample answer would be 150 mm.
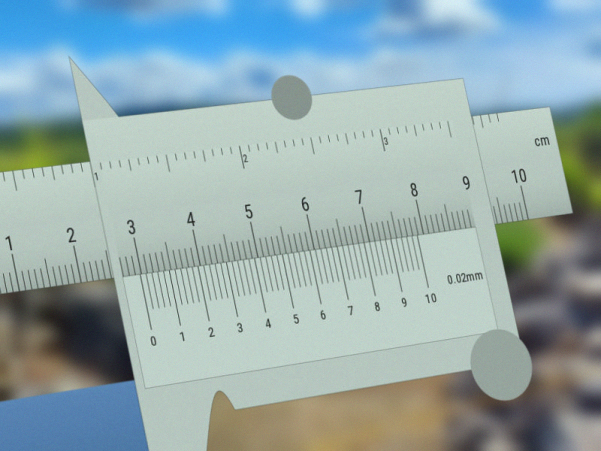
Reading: 29.8 mm
